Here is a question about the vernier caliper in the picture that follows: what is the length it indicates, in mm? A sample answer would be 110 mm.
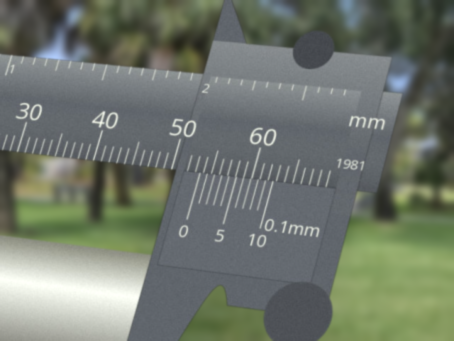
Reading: 53.6 mm
